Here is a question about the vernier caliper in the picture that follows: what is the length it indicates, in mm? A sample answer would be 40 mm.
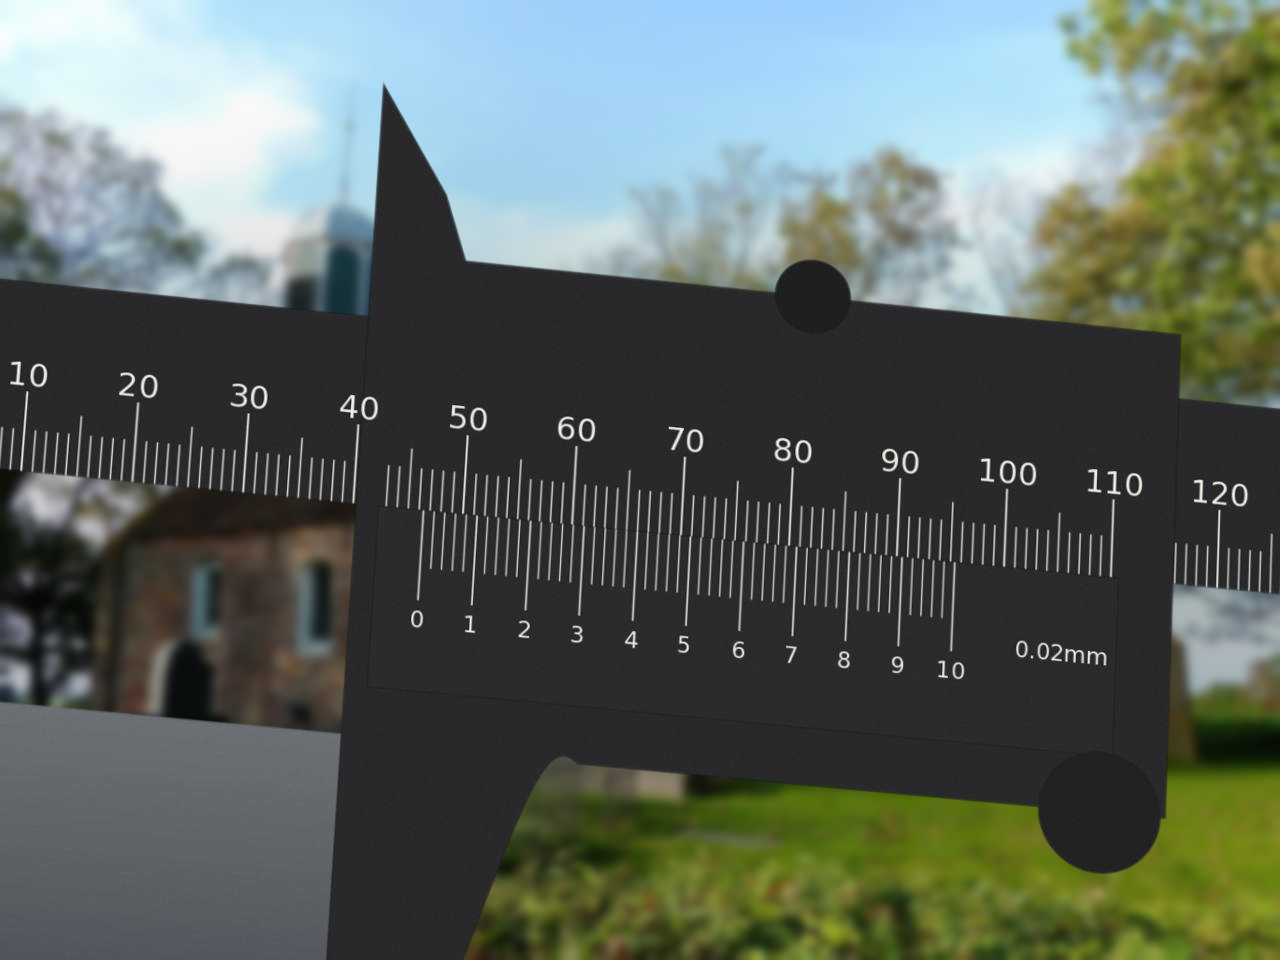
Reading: 46.4 mm
